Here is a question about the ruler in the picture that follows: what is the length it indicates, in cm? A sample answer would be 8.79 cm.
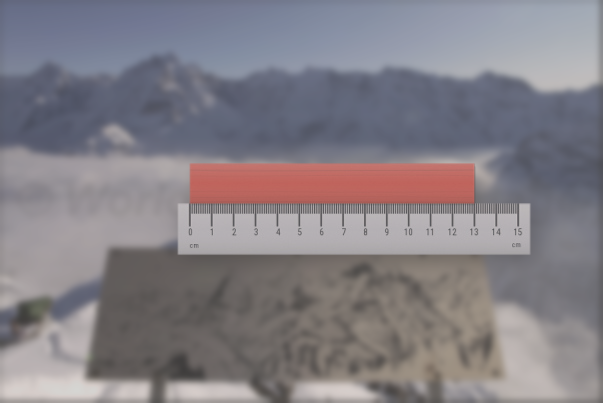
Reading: 13 cm
